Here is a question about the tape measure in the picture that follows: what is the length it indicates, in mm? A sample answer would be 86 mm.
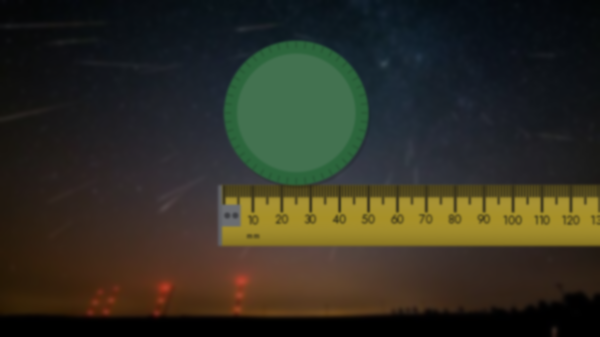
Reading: 50 mm
